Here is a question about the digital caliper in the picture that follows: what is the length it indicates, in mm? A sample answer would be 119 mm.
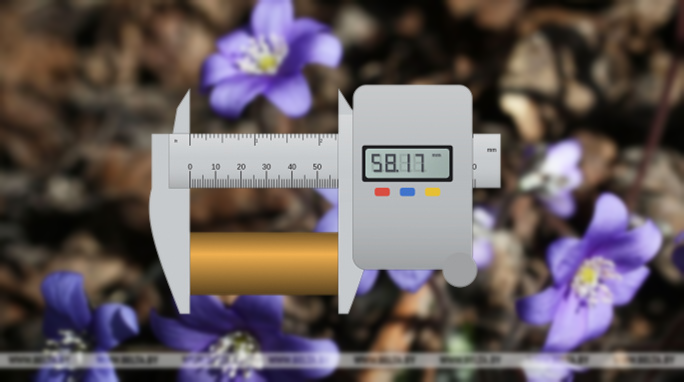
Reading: 58.17 mm
